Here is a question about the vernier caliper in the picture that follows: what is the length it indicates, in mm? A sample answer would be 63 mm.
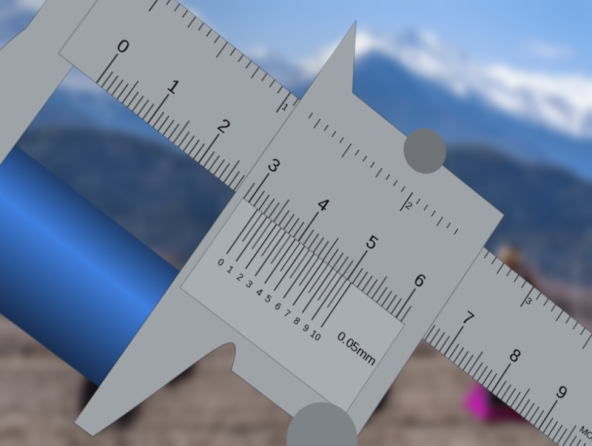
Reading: 31.8 mm
